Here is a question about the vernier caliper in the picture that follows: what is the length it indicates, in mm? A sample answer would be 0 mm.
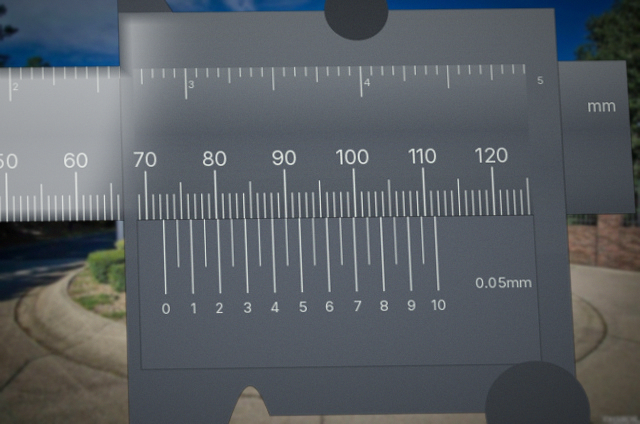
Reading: 72.4 mm
